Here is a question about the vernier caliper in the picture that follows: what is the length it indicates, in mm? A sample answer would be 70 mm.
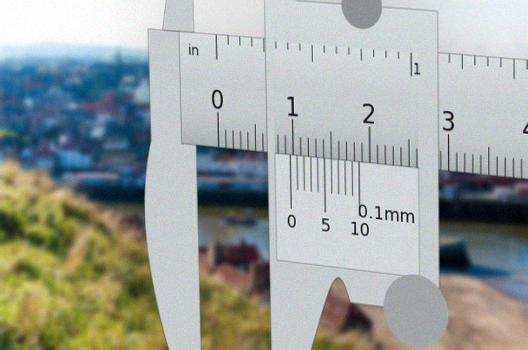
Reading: 9.6 mm
